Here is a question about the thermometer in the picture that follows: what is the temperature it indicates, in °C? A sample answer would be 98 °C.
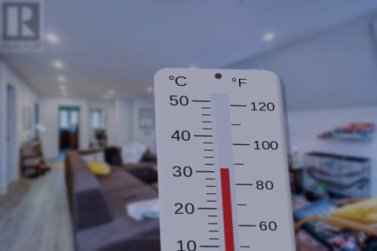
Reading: 31 °C
